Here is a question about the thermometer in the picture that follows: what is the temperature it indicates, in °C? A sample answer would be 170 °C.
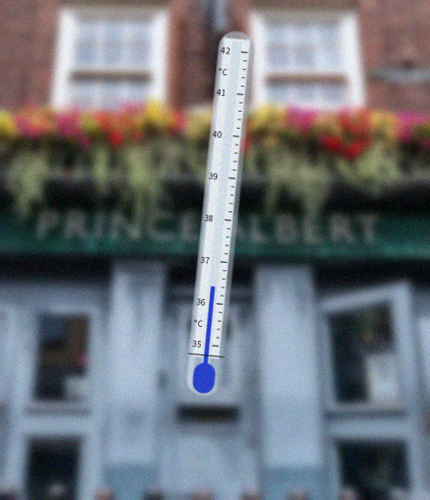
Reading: 36.4 °C
